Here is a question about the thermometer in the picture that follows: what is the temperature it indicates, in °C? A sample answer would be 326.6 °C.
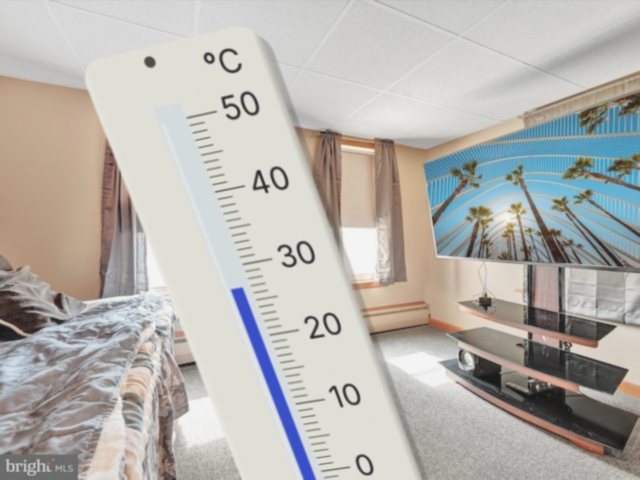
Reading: 27 °C
